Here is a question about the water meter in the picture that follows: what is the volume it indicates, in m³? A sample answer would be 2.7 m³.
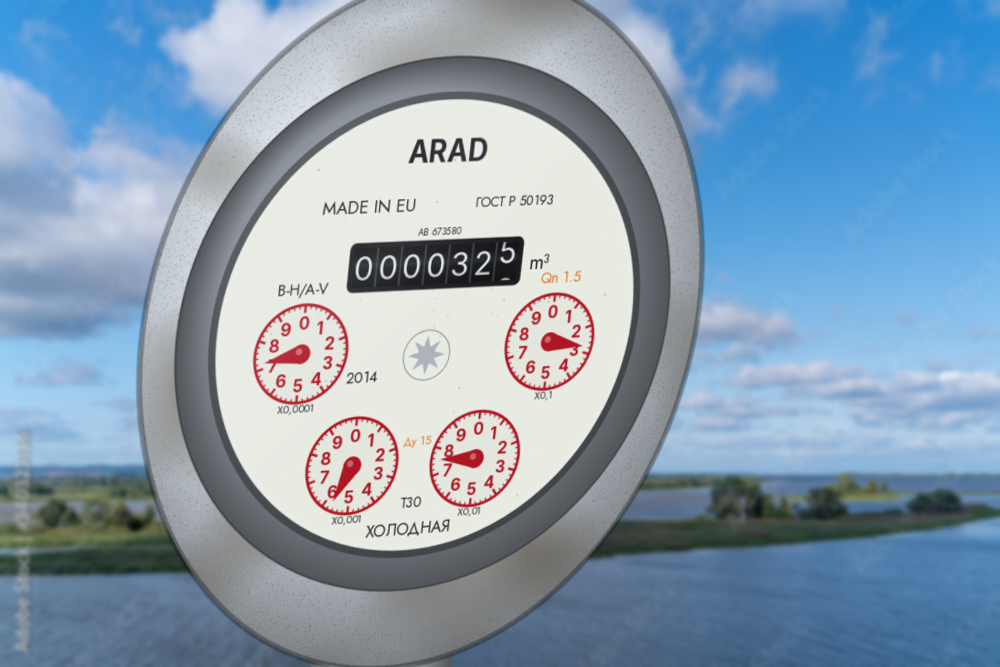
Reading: 325.2757 m³
